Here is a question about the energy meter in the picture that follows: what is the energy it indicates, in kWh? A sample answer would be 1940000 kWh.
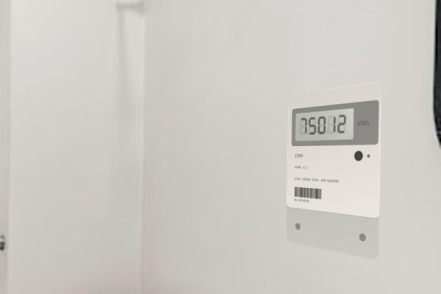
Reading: 75012 kWh
